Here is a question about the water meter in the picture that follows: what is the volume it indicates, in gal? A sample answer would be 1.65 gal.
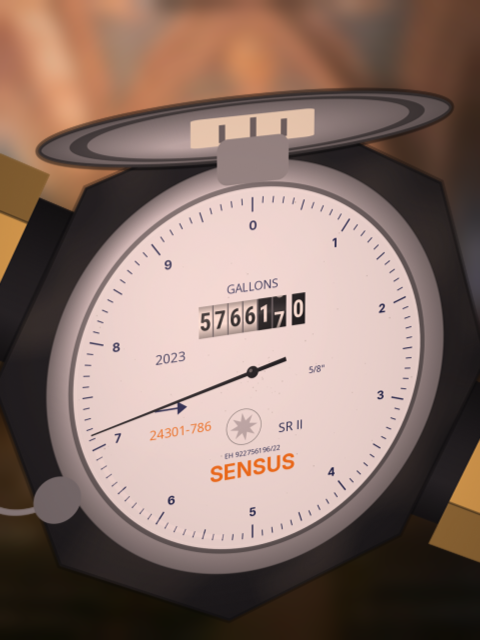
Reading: 5766167.1 gal
